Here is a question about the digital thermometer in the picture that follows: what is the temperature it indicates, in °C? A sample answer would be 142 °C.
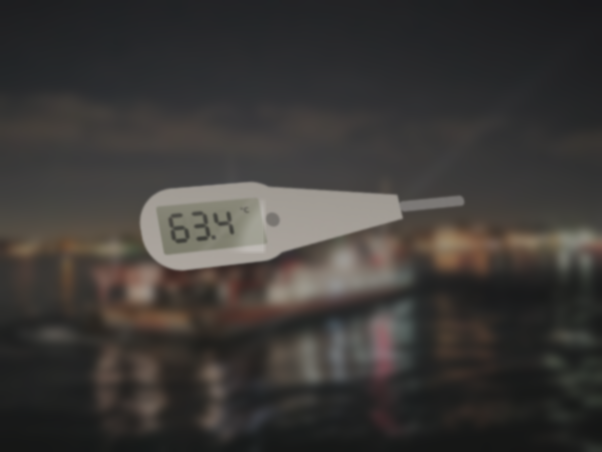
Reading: 63.4 °C
